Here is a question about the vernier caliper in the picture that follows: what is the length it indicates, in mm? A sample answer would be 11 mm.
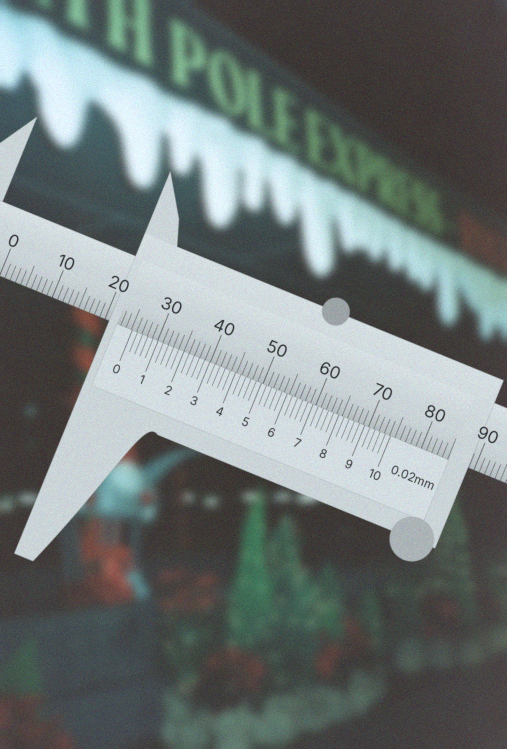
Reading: 25.2 mm
